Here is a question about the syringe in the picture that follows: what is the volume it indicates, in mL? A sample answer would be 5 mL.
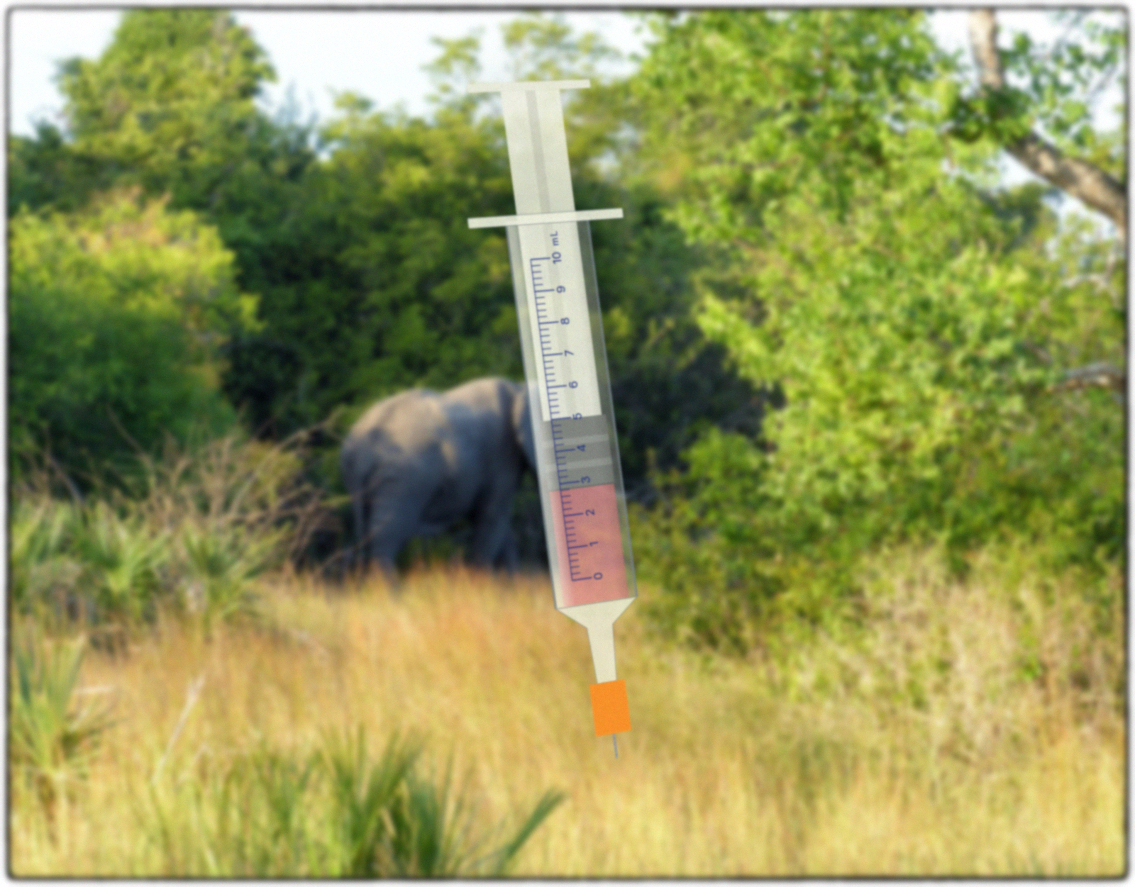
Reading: 2.8 mL
